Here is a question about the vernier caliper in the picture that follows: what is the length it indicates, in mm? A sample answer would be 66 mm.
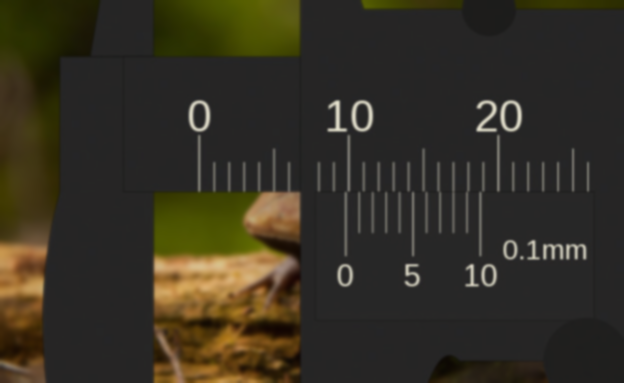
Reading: 9.8 mm
